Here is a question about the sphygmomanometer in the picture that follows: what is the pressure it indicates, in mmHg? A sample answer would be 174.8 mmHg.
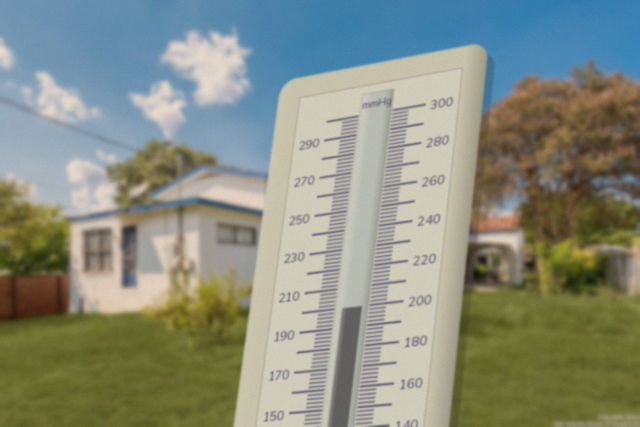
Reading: 200 mmHg
